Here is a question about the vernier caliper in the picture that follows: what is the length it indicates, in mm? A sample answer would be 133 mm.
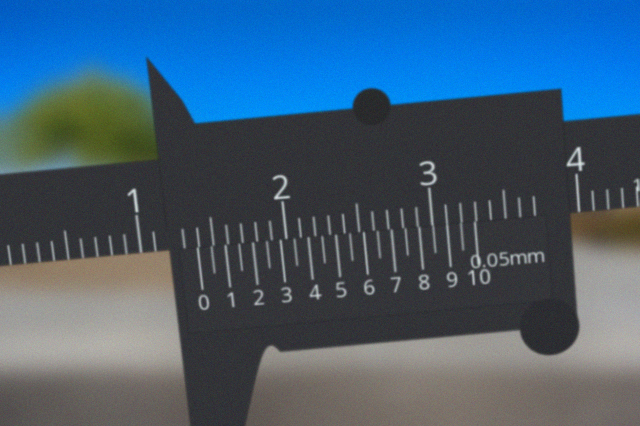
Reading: 13.9 mm
